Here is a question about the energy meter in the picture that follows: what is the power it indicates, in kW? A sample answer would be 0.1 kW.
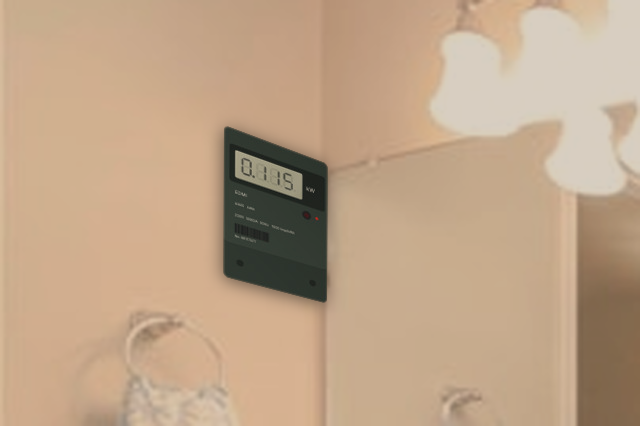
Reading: 0.115 kW
